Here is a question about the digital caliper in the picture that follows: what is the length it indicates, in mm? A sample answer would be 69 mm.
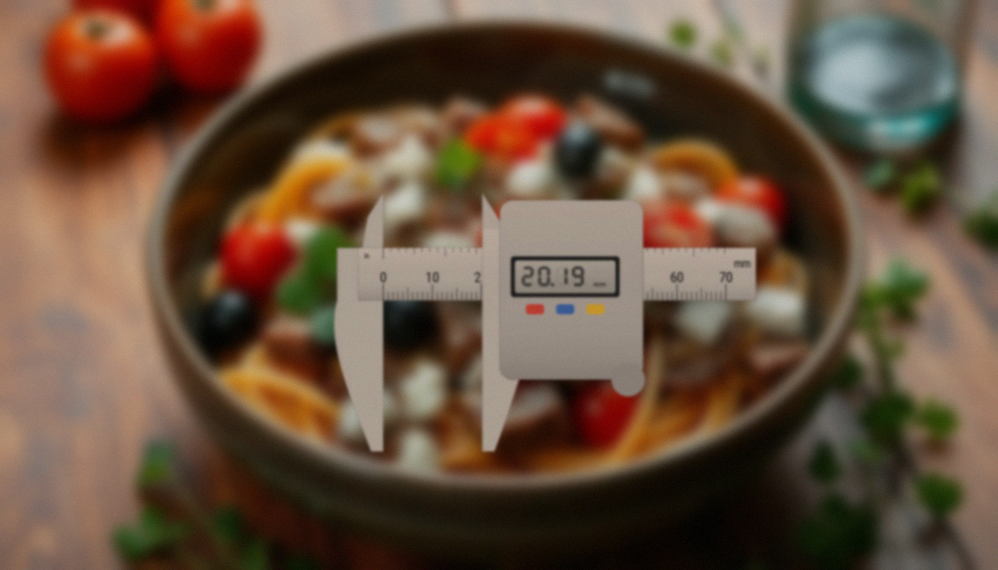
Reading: 20.19 mm
